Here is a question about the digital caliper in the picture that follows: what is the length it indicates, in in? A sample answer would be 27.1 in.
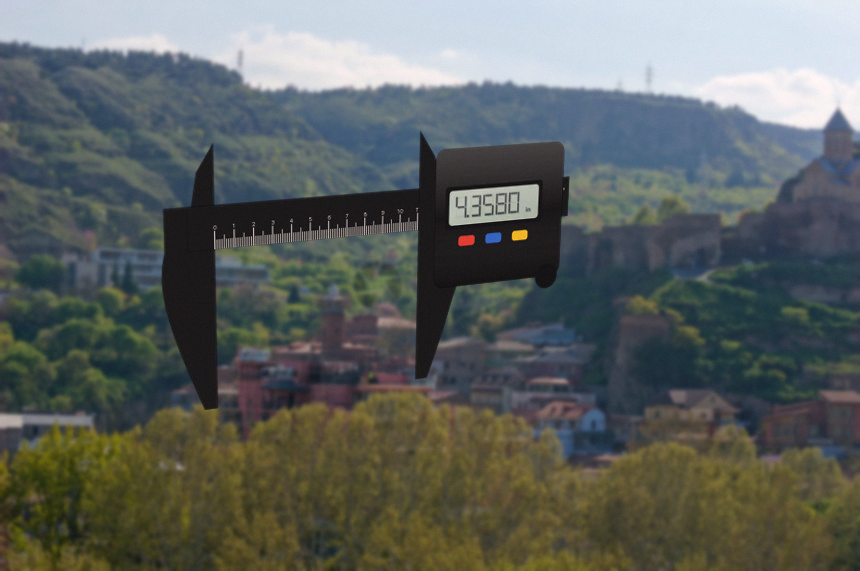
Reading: 4.3580 in
